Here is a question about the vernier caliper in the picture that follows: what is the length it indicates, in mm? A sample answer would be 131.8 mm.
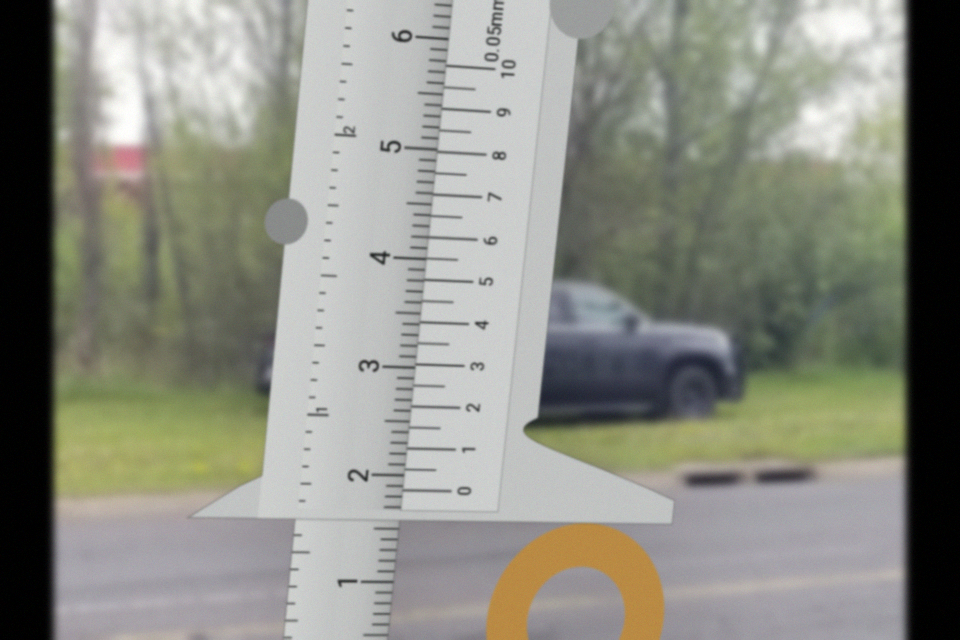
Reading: 18.6 mm
